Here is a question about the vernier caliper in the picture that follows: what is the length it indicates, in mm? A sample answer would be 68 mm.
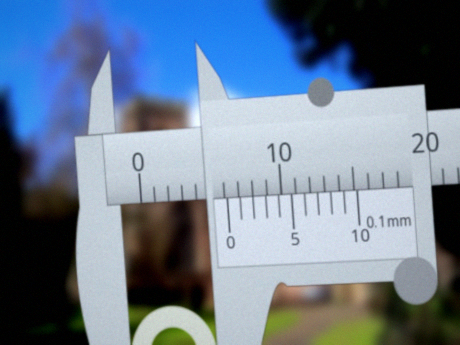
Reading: 6.2 mm
